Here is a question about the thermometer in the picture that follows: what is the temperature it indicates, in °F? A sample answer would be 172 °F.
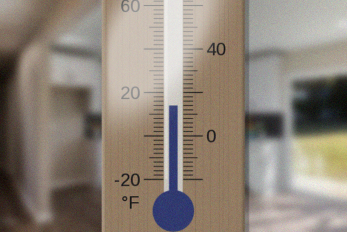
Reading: 14 °F
